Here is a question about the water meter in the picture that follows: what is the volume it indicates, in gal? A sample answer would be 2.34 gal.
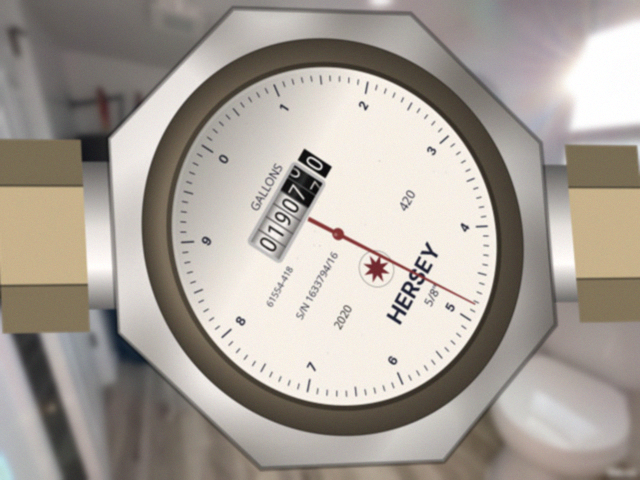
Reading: 190764.8 gal
